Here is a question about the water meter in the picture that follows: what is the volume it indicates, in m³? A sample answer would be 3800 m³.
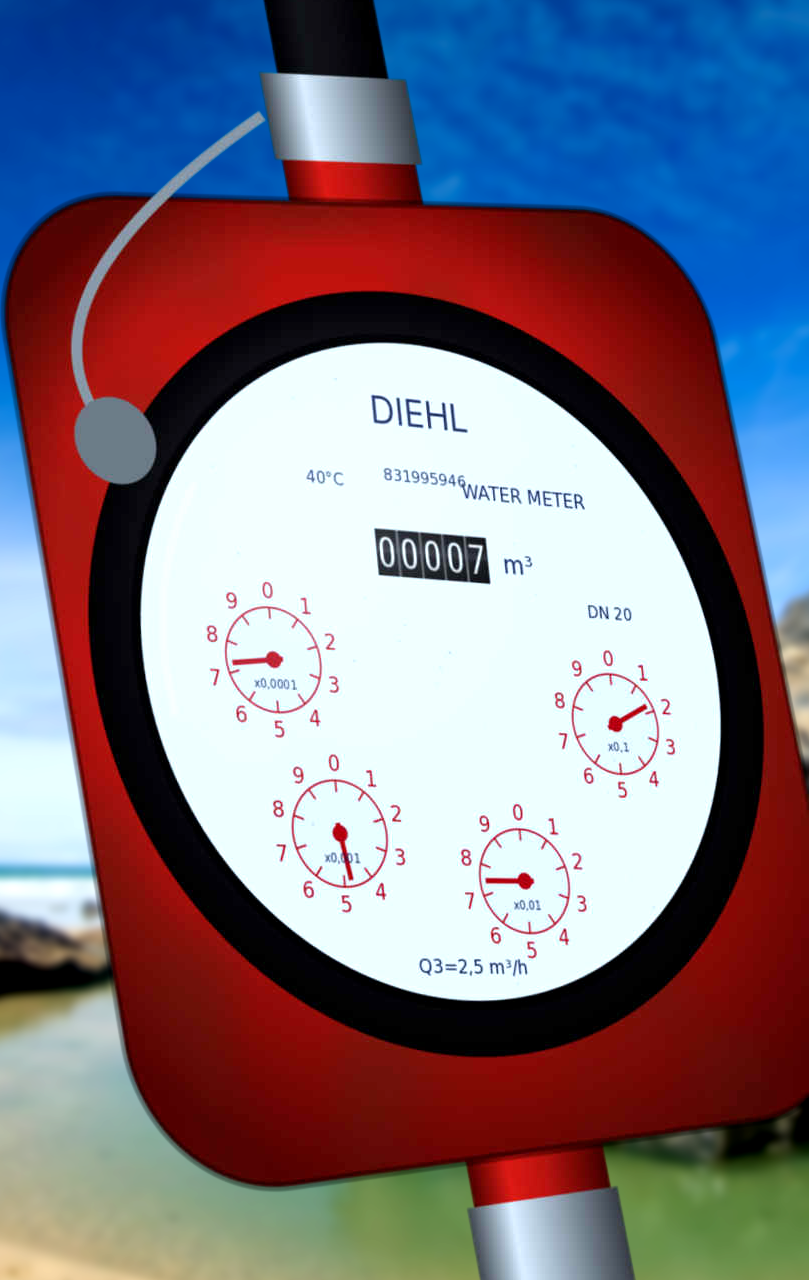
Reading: 7.1747 m³
